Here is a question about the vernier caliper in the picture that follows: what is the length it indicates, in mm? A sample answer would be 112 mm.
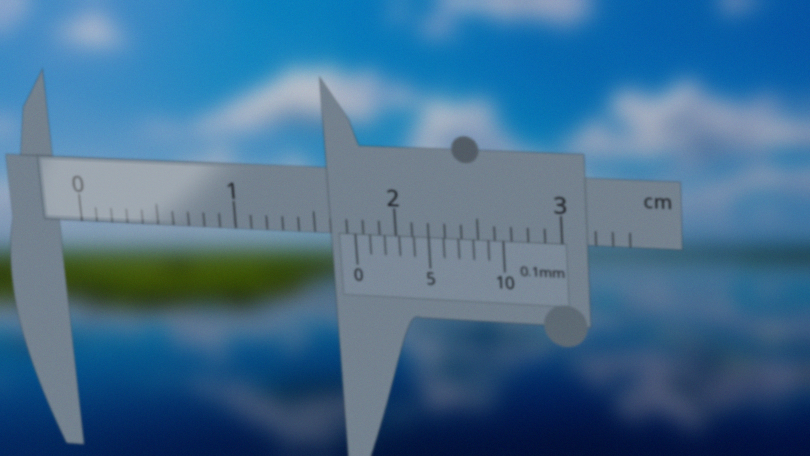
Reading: 17.5 mm
